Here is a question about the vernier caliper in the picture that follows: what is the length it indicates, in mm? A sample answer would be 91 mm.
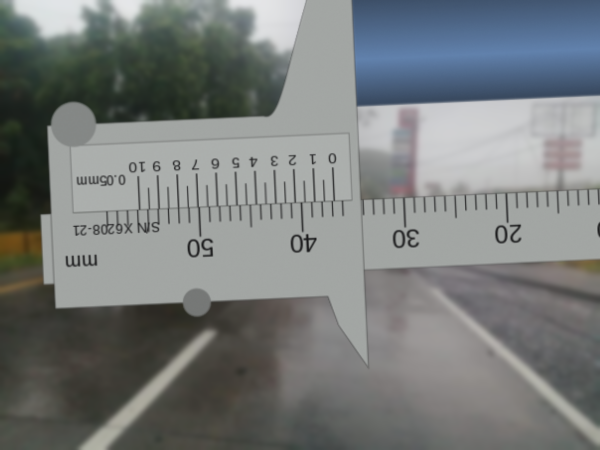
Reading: 36.8 mm
